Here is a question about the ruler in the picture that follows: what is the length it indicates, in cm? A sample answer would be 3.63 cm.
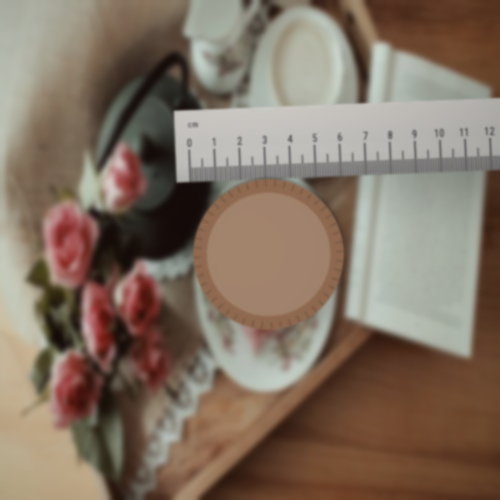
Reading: 6 cm
